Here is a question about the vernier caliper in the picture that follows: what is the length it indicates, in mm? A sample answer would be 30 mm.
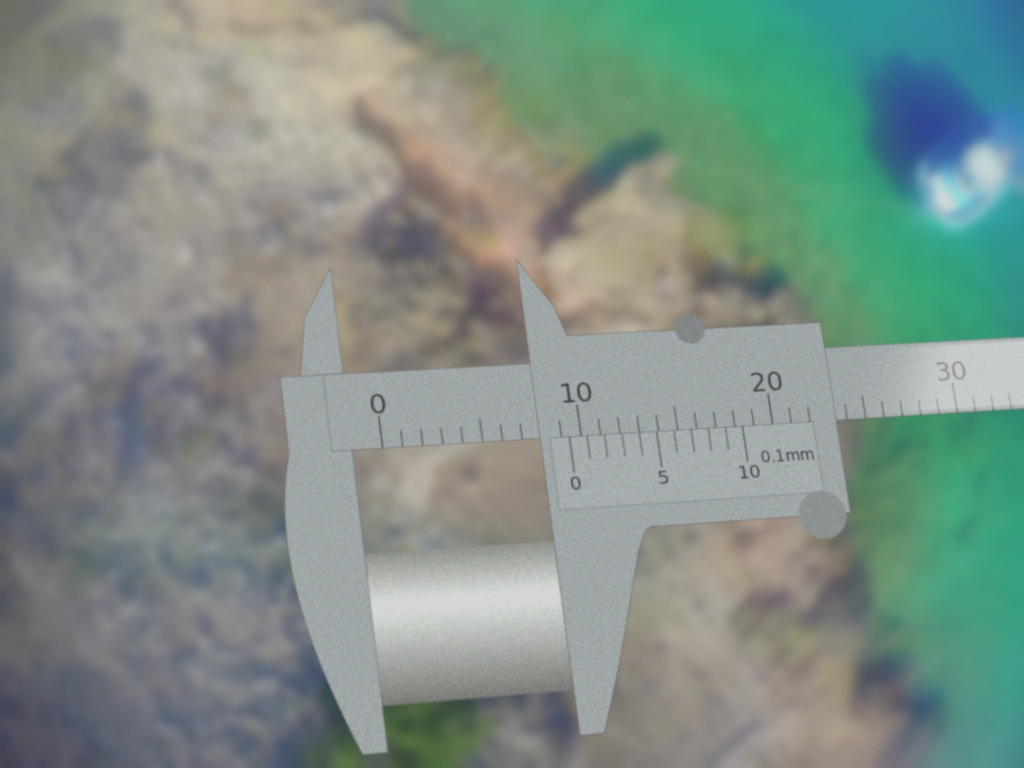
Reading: 9.4 mm
